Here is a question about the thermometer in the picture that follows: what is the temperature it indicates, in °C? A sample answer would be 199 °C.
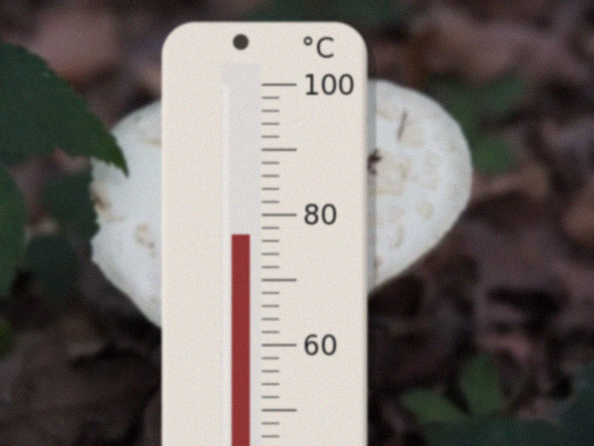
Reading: 77 °C
